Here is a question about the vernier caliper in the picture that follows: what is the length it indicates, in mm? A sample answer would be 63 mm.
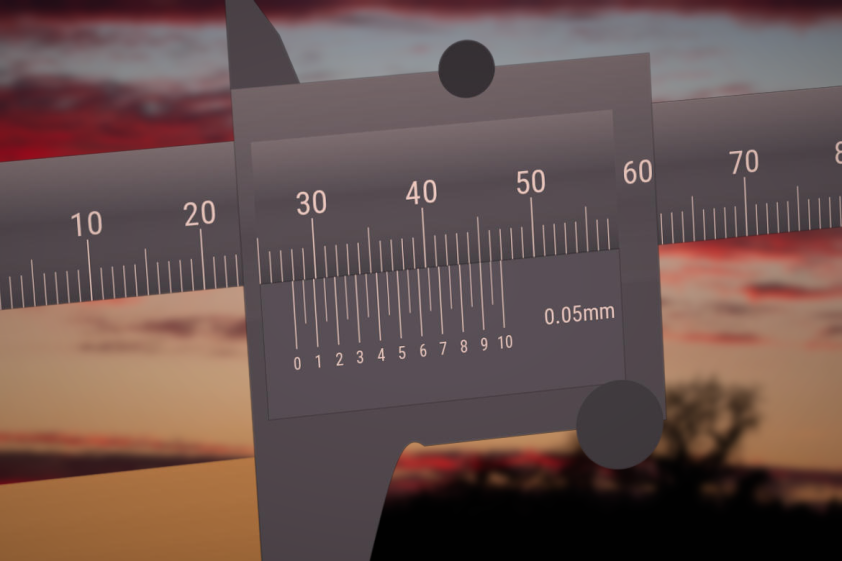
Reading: 27.9 mm
